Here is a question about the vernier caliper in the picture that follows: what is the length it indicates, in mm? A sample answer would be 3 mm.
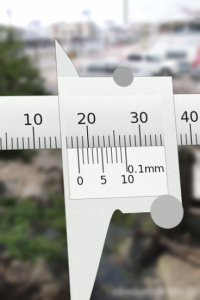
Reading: 18.0 mm
